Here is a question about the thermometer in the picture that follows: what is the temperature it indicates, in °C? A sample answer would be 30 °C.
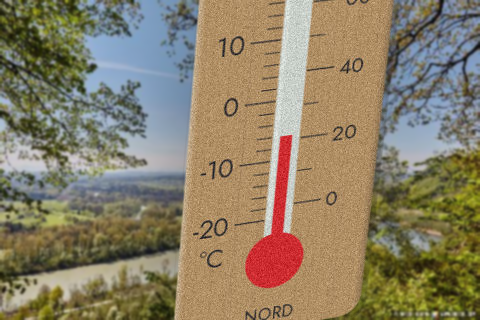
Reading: -6 °C
